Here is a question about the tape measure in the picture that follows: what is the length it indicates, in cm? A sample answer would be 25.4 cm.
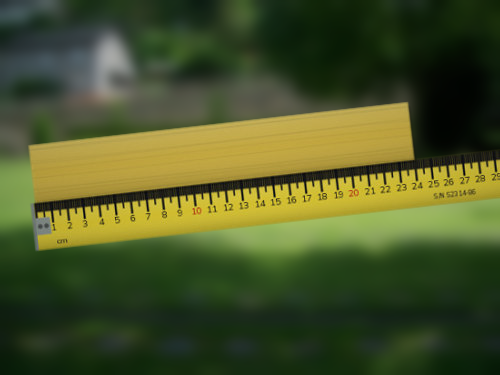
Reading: 24 cm
